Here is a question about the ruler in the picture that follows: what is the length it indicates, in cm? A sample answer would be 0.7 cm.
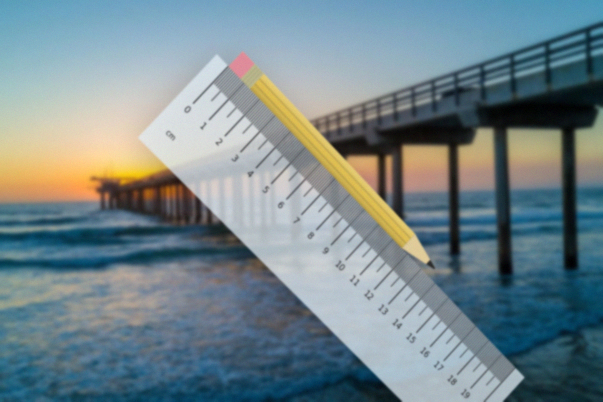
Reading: 13.5 cm
